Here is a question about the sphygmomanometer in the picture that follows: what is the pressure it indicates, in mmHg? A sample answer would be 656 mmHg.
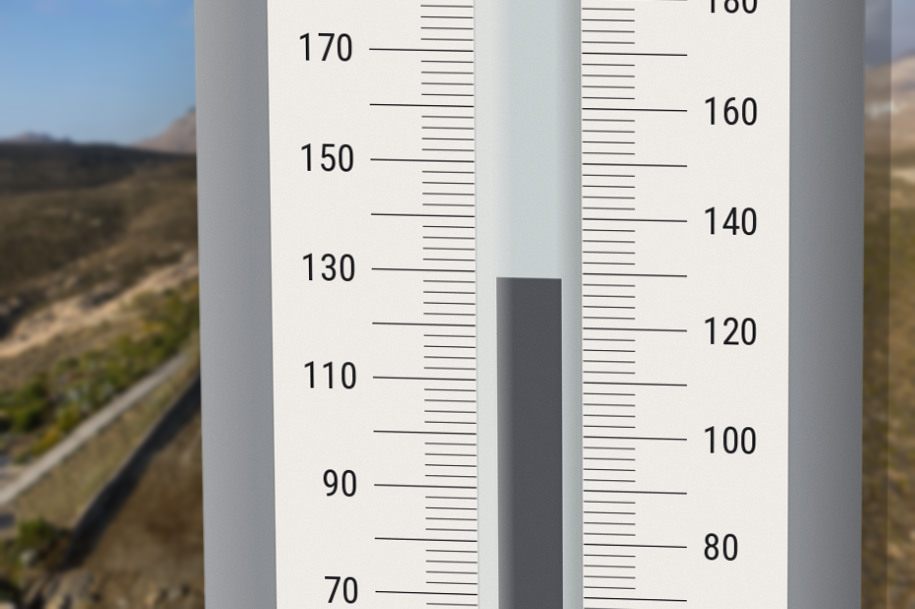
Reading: 129 mmHg
